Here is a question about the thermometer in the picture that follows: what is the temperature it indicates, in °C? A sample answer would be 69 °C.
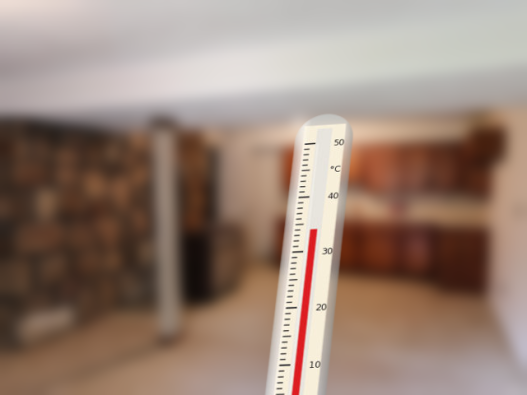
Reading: 34 °C
